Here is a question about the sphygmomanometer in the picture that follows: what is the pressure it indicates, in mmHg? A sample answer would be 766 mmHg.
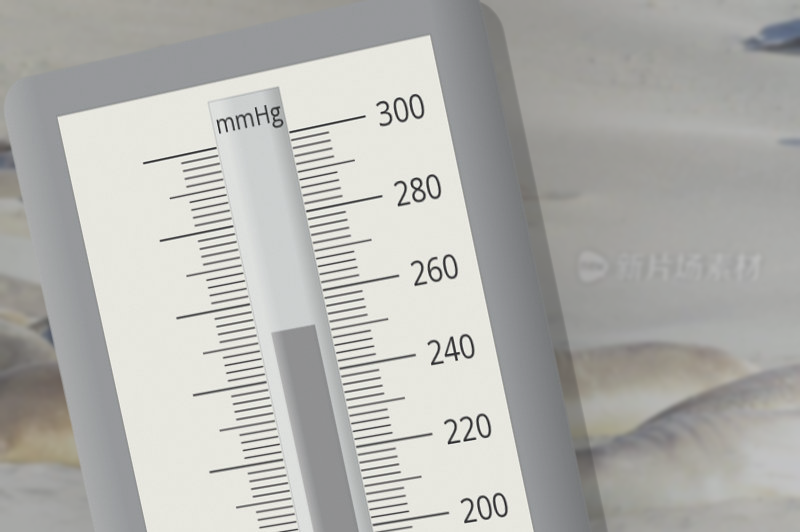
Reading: 252 mmHg
